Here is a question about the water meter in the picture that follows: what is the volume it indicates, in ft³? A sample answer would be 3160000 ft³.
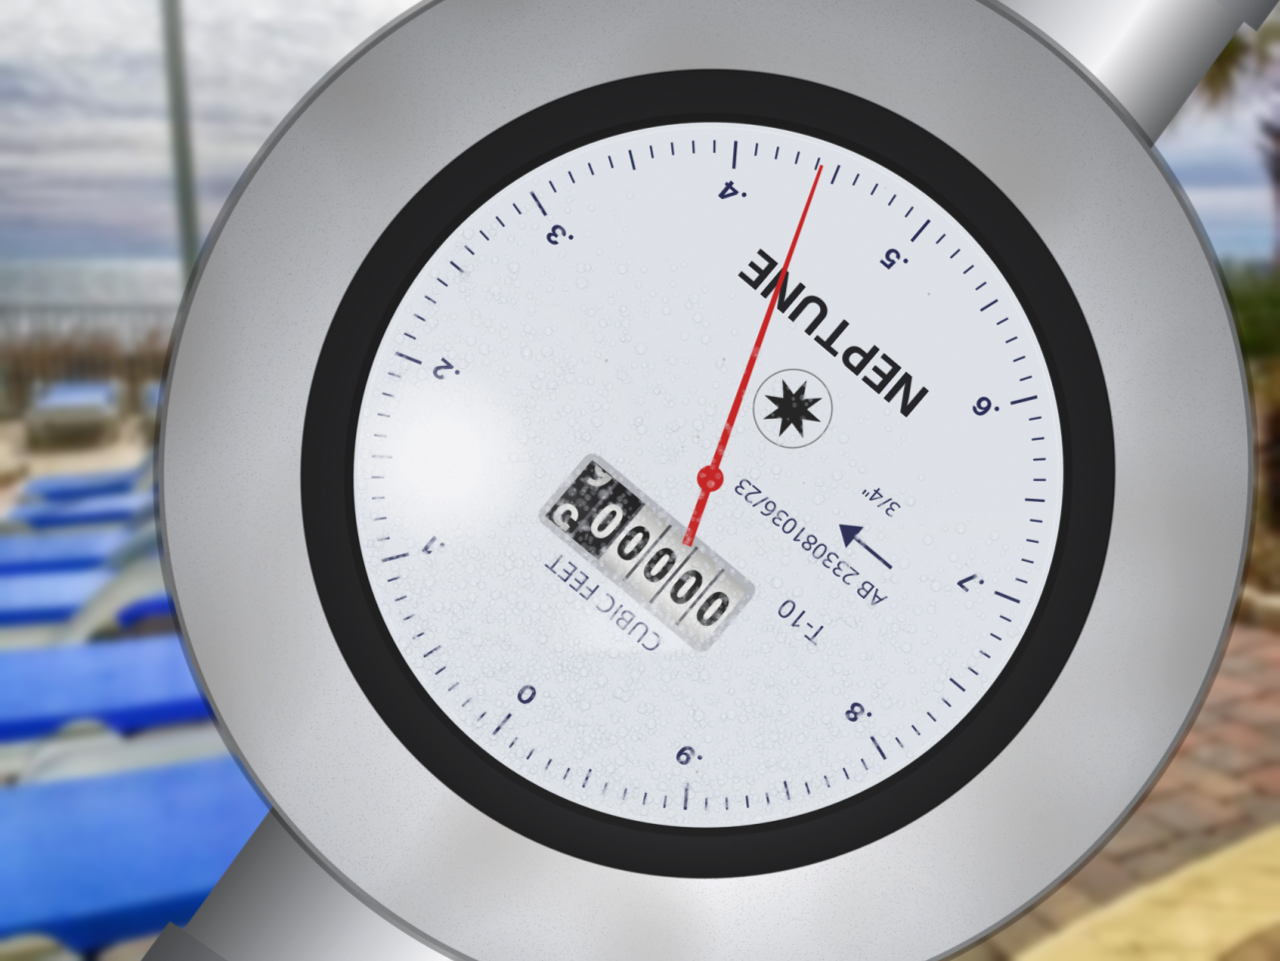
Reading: 5.44 ft³
